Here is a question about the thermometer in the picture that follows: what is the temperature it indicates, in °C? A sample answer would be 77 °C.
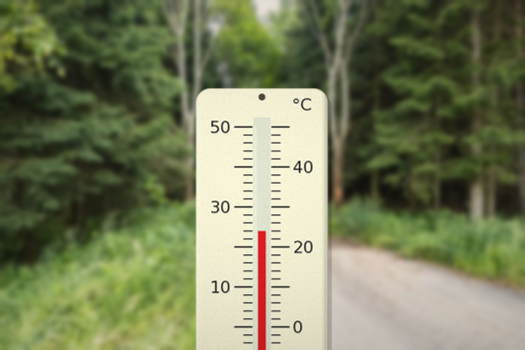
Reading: 24 °C
